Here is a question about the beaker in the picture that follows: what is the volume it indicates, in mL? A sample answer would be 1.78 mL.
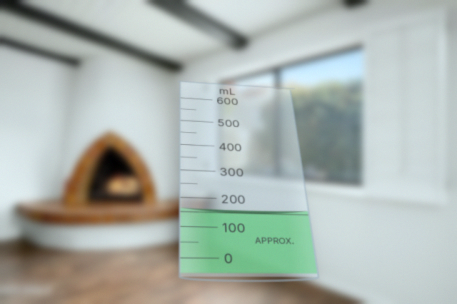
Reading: 150 mL
